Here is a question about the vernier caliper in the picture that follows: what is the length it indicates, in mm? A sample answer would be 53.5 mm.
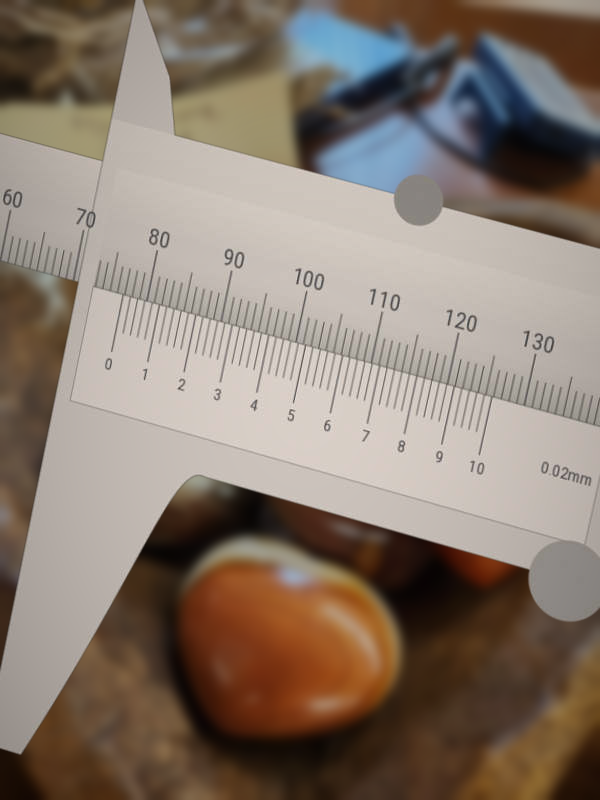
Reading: 76.8 mm
